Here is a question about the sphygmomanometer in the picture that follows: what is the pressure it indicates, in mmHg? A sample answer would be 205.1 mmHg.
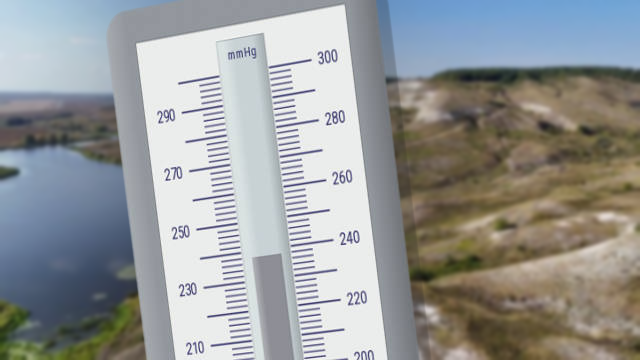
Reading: 238 mmHg
